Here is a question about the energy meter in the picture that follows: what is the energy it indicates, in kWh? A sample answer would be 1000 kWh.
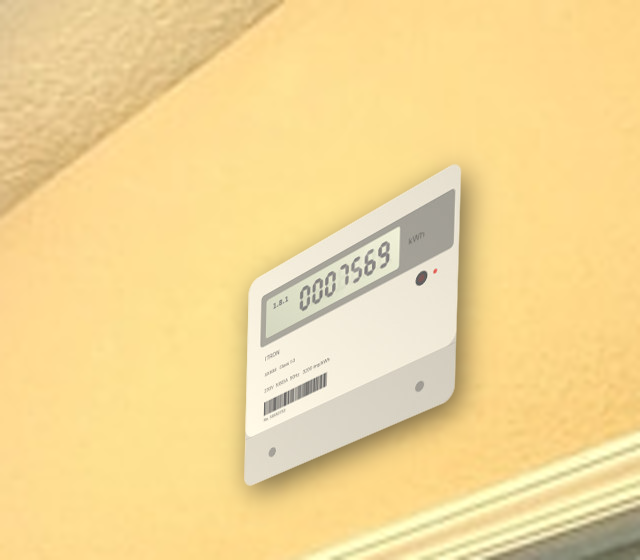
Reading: 7569 kWh
